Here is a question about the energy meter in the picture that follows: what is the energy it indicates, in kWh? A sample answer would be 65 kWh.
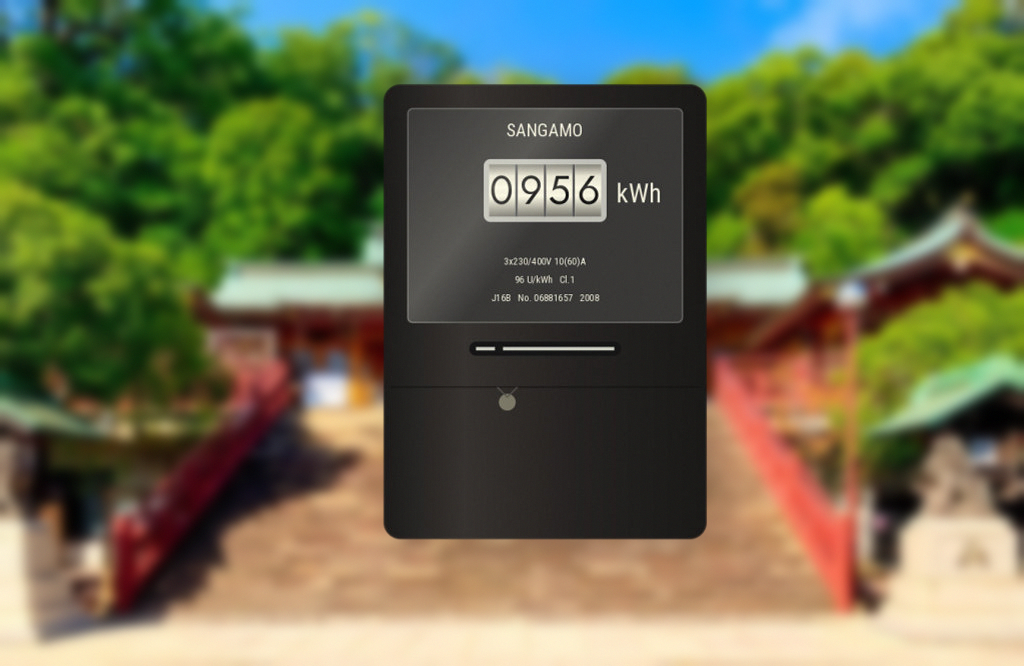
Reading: 956 kWh
